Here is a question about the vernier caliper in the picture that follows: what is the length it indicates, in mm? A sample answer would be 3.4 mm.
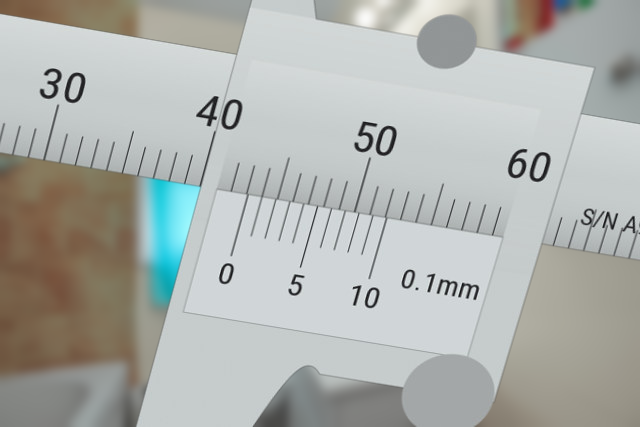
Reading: 43.1 mm
